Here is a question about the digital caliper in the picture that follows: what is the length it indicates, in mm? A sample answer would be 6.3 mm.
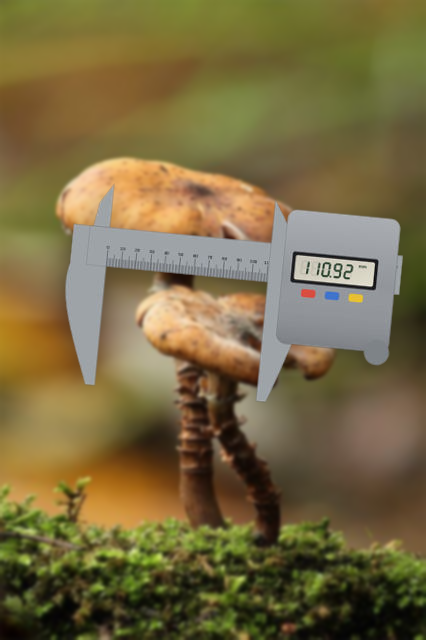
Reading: 110.92 mm
